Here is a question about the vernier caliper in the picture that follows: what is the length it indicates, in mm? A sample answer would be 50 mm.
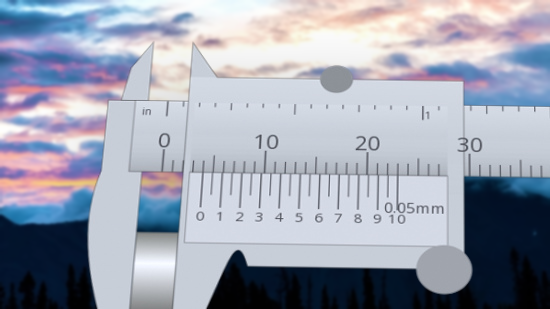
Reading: 4.0 mm
